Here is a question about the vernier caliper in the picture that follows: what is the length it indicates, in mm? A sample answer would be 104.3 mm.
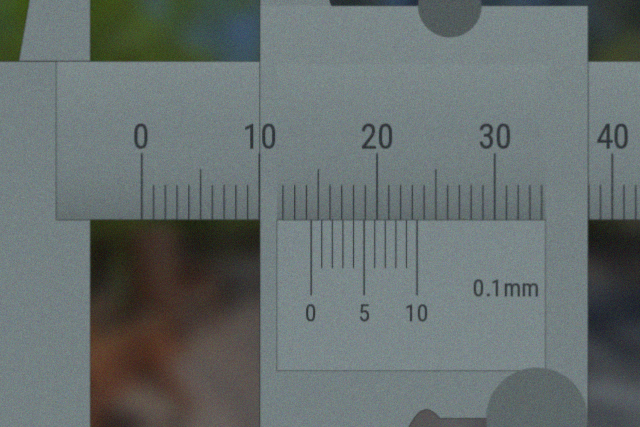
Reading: 14.4 mm
